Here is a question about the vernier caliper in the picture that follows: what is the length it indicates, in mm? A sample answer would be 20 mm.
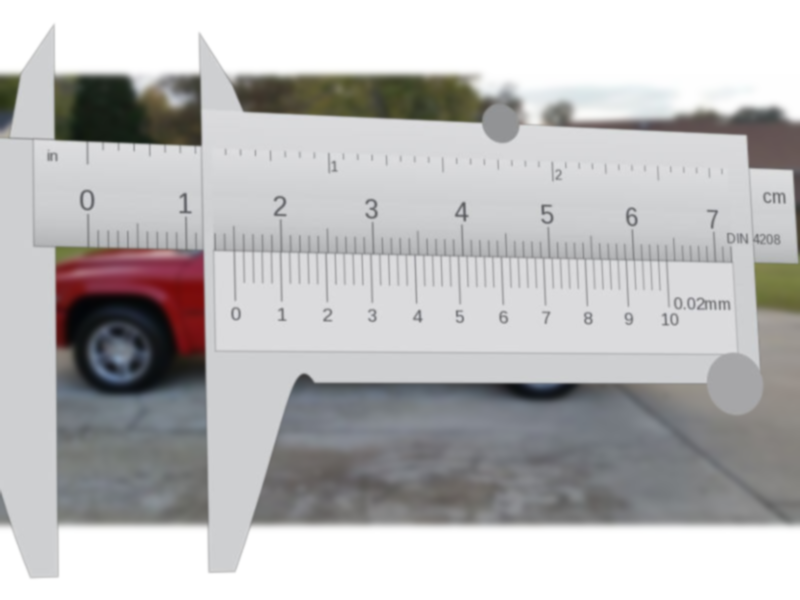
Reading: 15.0 mm
